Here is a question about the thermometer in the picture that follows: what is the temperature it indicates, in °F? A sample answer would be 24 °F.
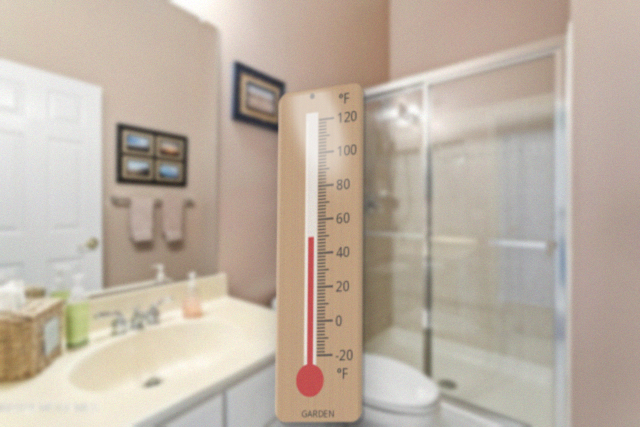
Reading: 50 °F
